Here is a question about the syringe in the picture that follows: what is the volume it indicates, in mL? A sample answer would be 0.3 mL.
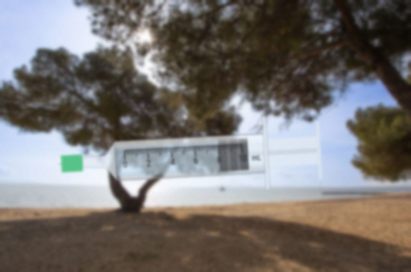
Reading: 8 mL
